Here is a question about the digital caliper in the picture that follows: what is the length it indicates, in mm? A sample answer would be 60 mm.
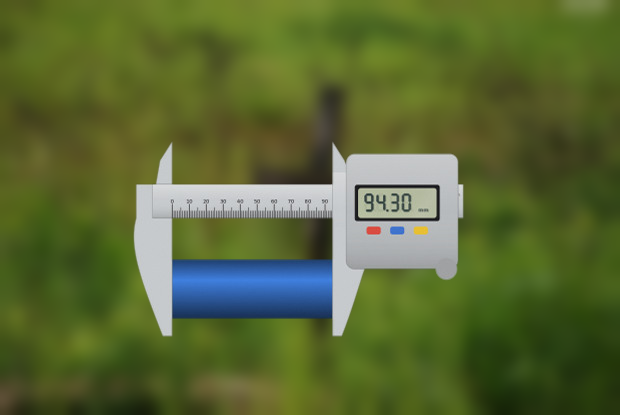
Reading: 94.30 mm
